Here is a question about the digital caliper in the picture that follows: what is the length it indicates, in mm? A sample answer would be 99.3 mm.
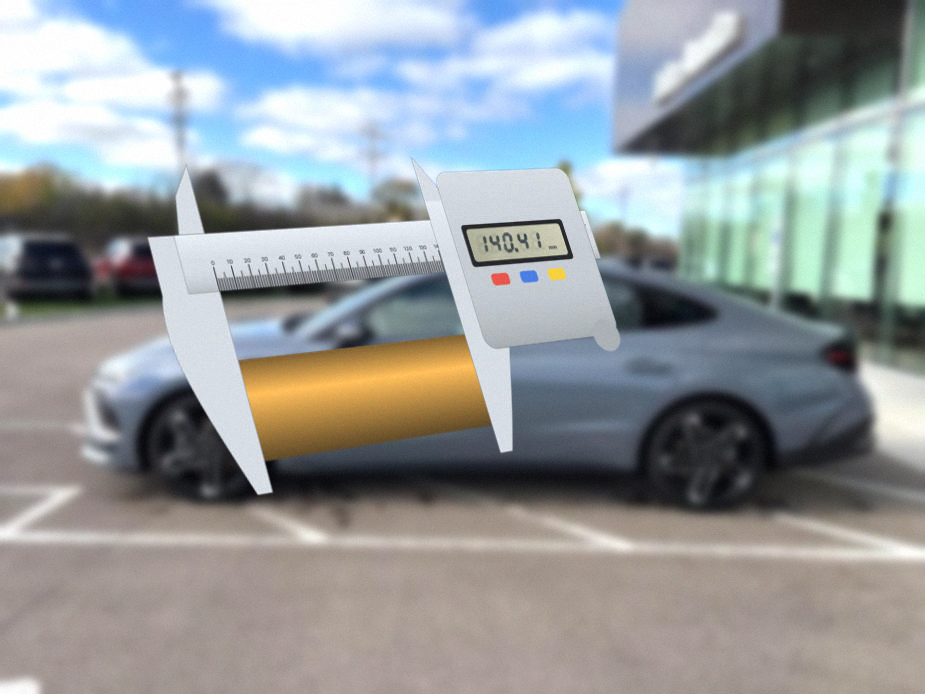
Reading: 140.41 mm
